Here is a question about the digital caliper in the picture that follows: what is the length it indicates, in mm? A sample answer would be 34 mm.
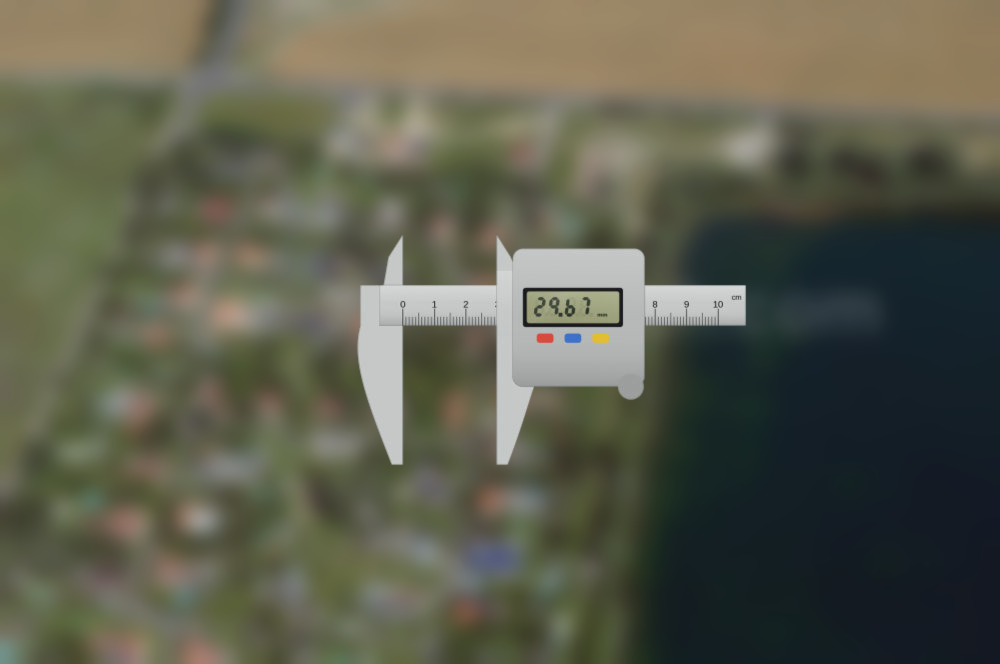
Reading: 29.67 mm
